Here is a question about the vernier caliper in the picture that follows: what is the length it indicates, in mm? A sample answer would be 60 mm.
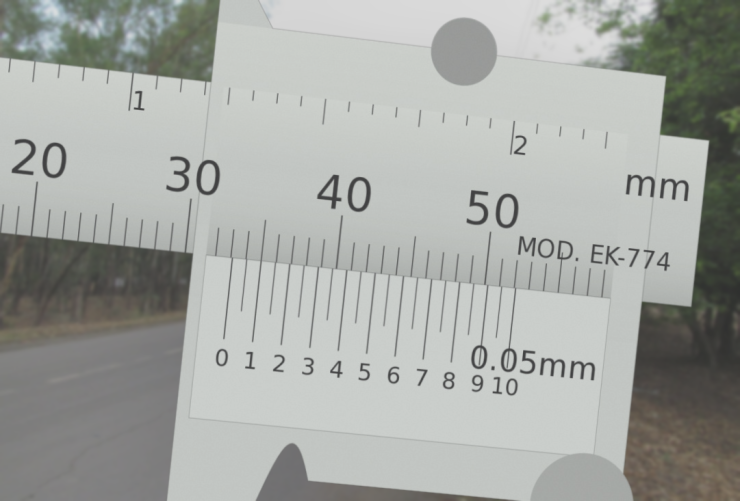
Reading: 33.1 mm
